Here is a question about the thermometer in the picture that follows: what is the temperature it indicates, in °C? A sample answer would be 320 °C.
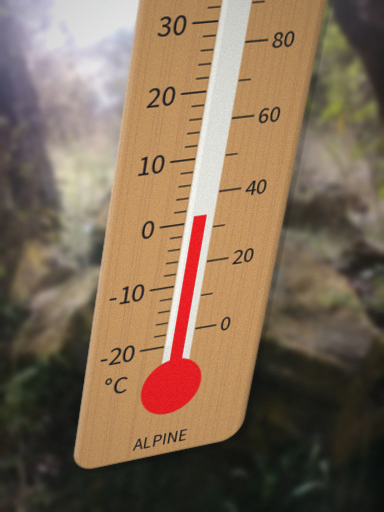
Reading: 1 °C
